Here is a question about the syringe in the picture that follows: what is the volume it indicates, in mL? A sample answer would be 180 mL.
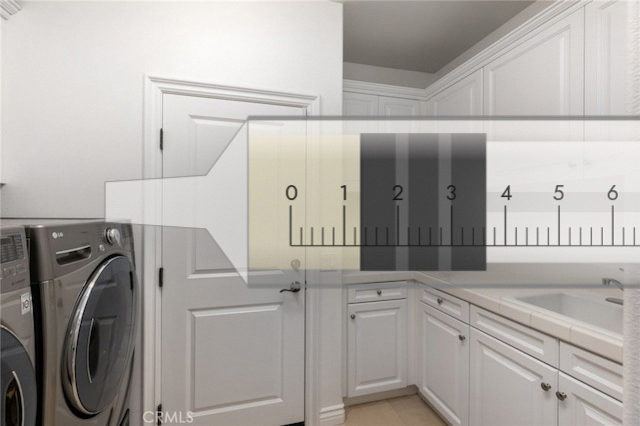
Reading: 1.3 mL
